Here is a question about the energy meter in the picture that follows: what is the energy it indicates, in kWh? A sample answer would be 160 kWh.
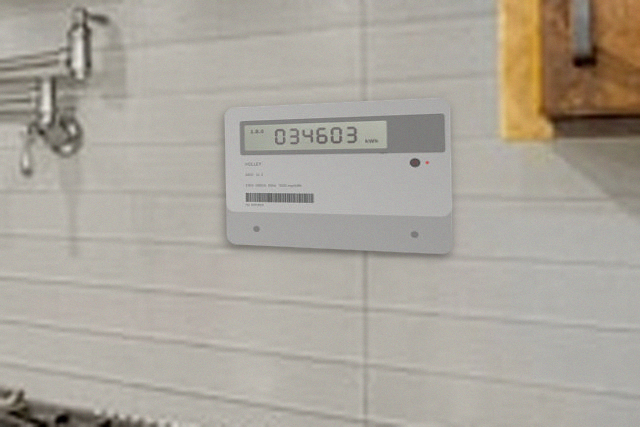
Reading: 34603 kWh
